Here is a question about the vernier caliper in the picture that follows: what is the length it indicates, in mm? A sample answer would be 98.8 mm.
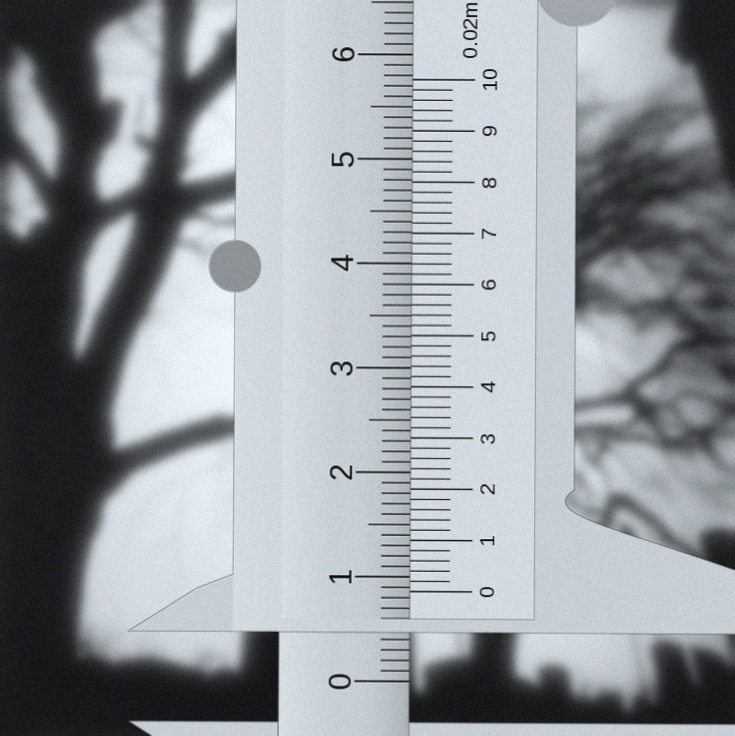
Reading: 8.6 mm
